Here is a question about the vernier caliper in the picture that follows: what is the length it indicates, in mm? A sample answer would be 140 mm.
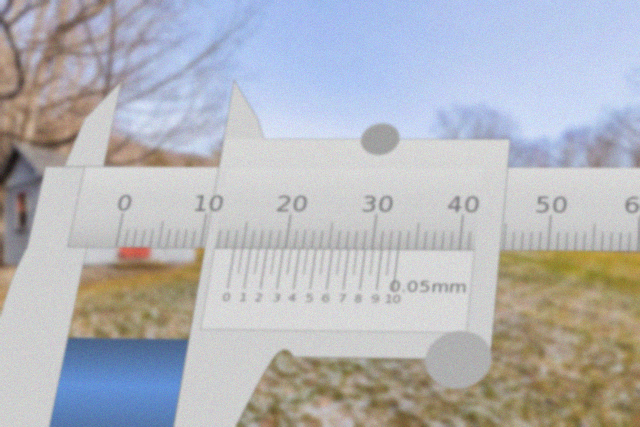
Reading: 14.0 mm
